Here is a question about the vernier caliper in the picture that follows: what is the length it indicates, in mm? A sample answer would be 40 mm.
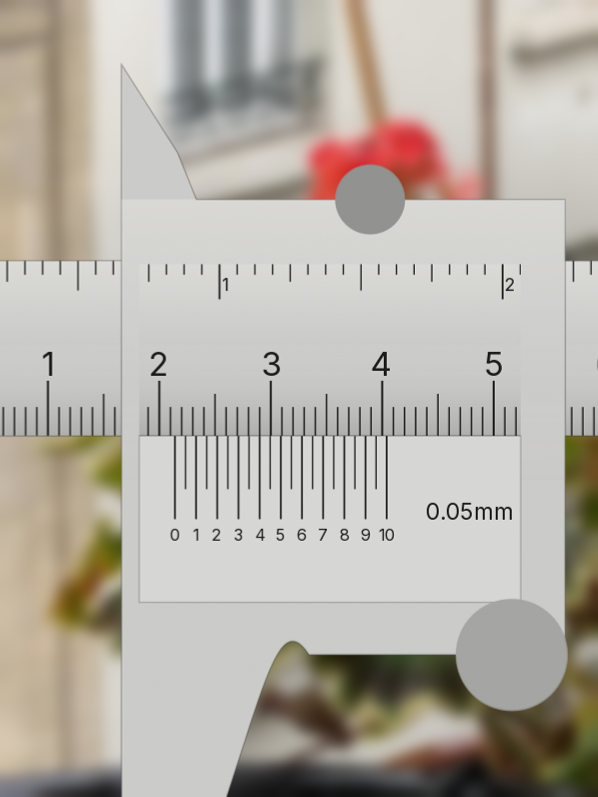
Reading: 21.4 mm
